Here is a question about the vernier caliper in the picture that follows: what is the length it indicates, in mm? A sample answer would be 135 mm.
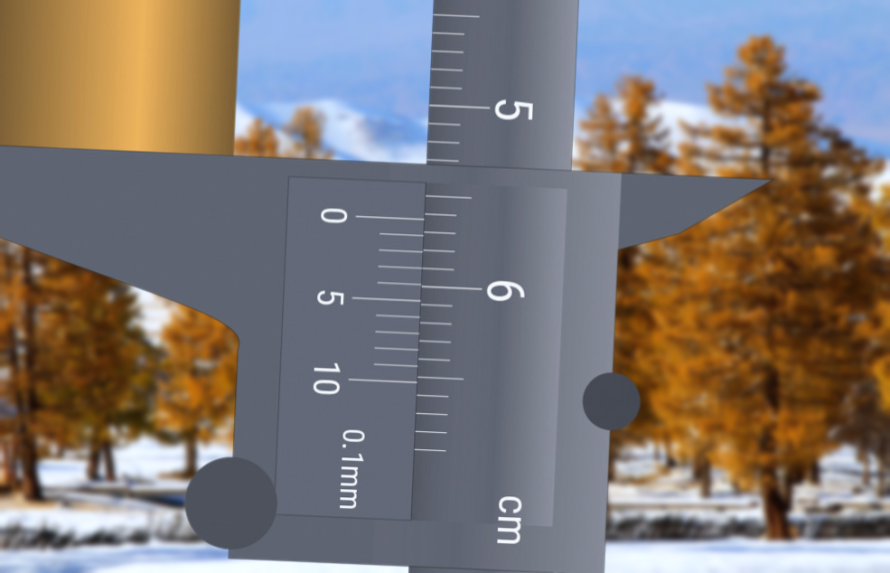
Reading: 56.3 mm
